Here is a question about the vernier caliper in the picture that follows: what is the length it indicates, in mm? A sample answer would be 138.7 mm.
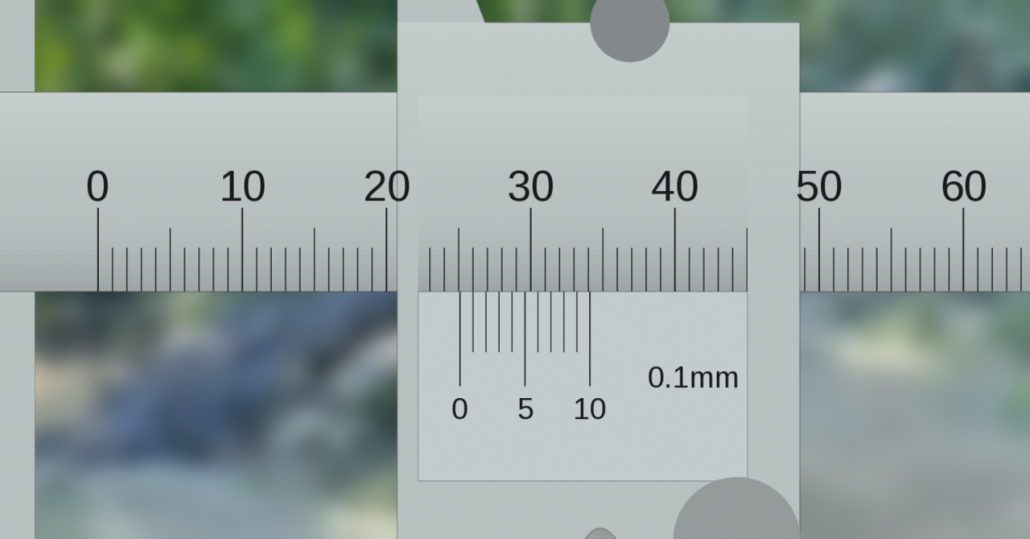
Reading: 25.1 mm
